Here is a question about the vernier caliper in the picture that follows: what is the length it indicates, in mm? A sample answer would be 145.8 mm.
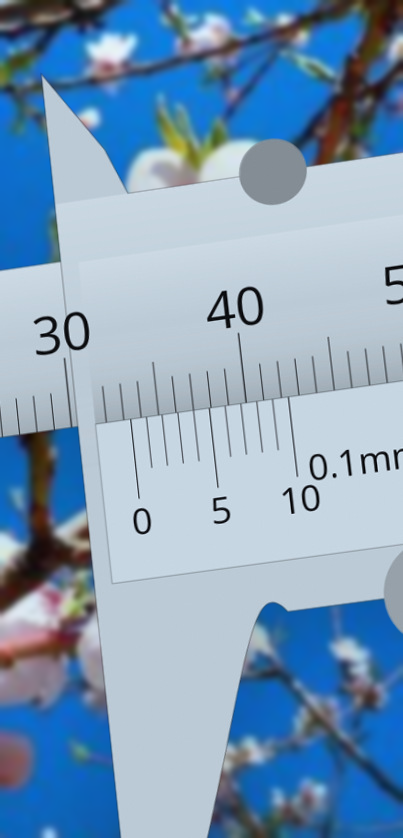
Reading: 33.4 mm
